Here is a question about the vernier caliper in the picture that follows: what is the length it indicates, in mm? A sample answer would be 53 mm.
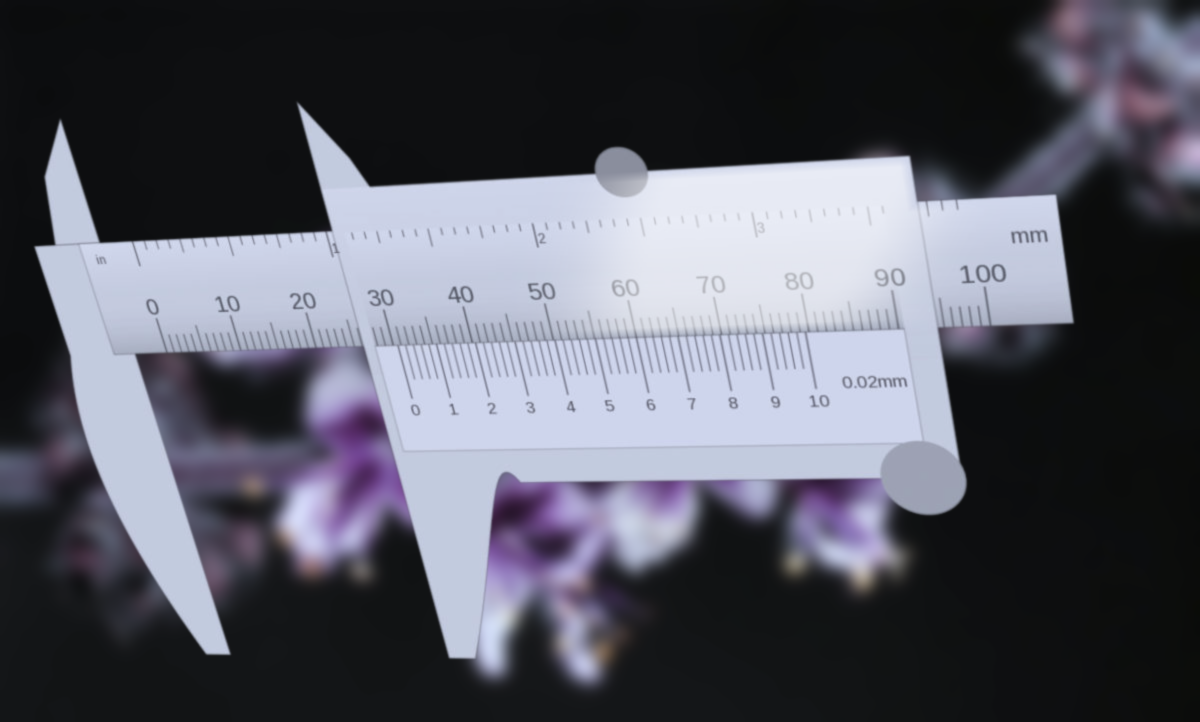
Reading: 30.6 mm
